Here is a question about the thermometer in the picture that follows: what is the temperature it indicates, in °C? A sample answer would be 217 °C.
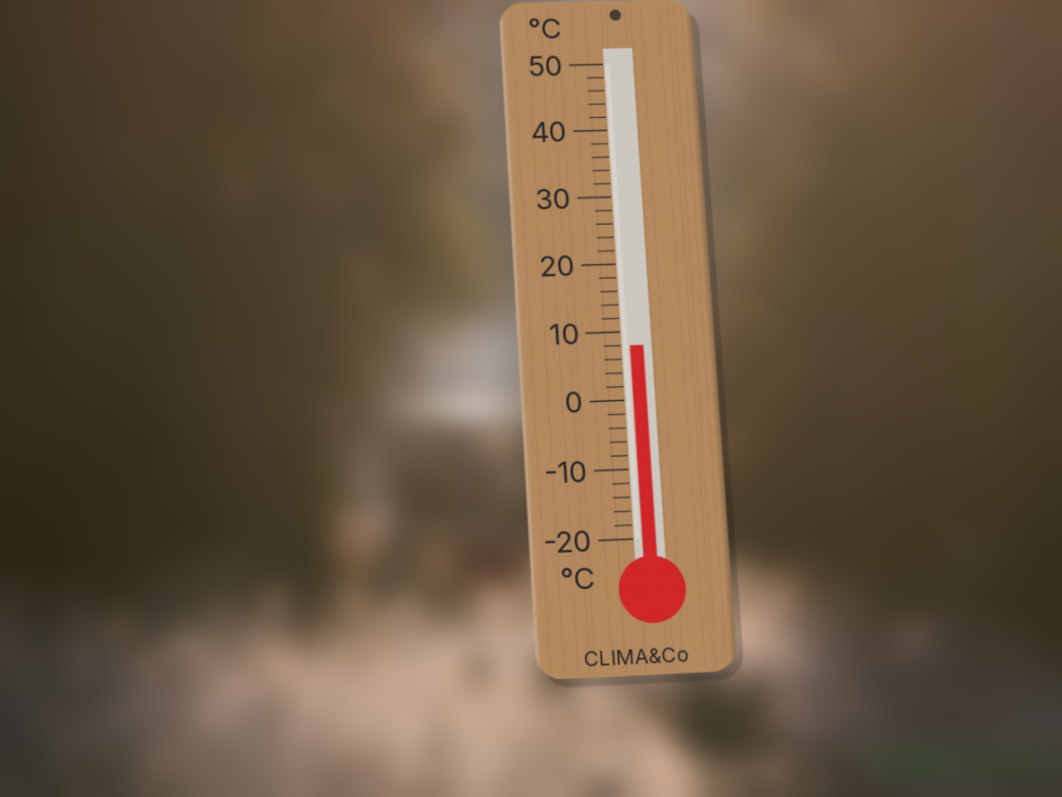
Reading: 8 °C
